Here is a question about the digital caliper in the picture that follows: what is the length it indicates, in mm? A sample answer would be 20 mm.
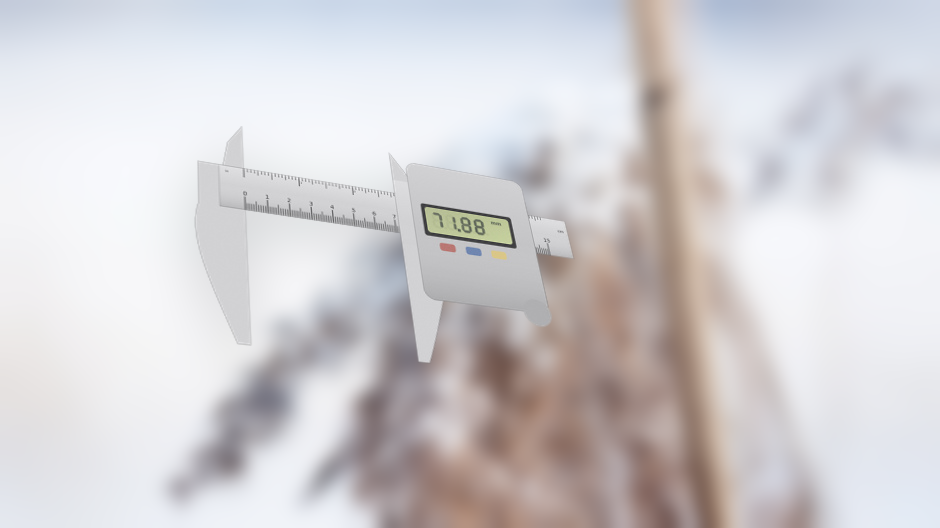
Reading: 71.88 mm
